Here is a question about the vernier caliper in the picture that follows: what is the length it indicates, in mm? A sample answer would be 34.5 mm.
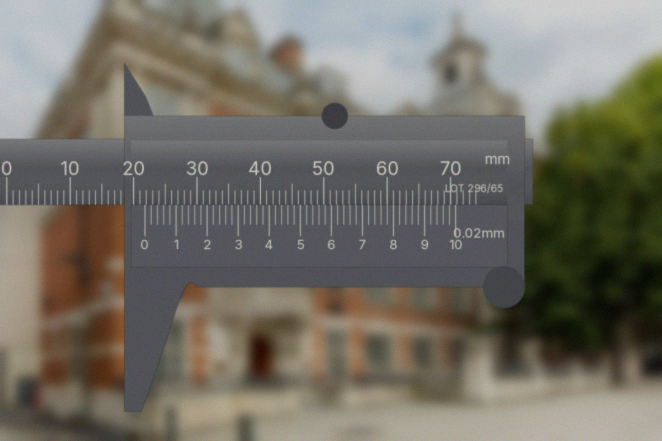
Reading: 21.8 mm
